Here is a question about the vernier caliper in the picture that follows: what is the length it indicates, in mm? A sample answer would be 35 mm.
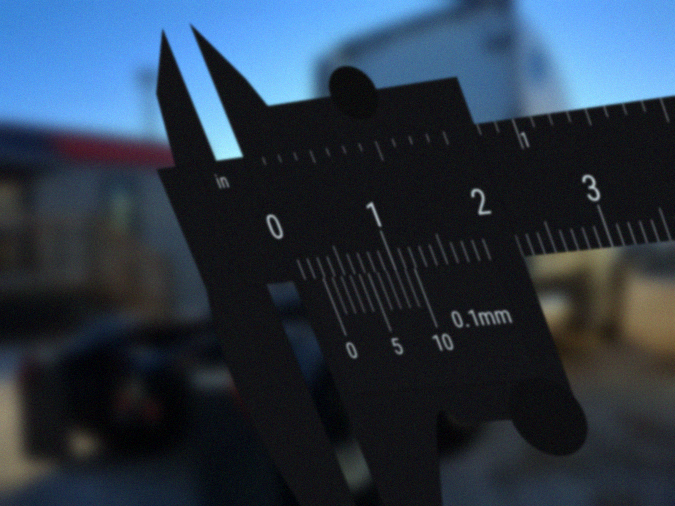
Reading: 2.8 mm
